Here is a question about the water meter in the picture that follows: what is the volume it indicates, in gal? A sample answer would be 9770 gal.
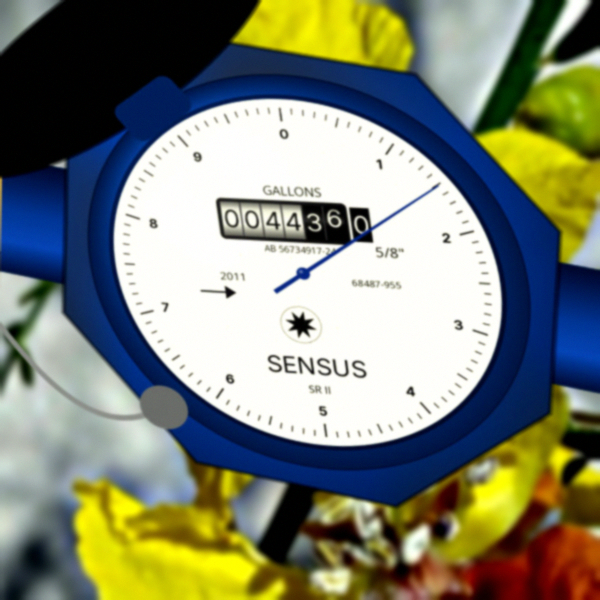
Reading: 44361.5 gal
